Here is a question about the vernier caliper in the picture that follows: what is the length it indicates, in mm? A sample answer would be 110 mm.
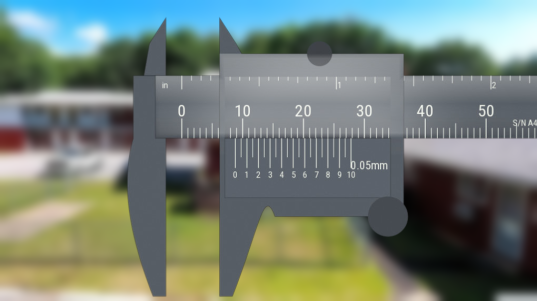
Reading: 8.8 mm
